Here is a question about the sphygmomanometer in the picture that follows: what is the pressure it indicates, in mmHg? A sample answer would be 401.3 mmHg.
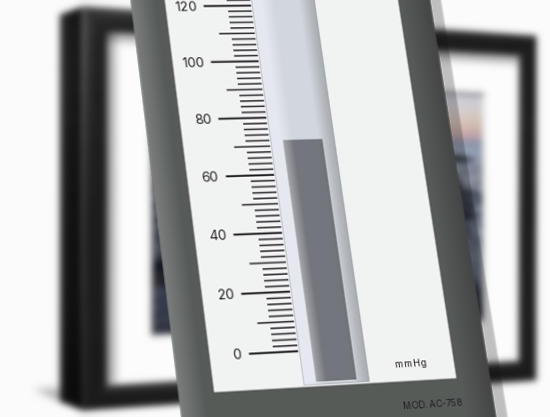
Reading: 72 mmHg
